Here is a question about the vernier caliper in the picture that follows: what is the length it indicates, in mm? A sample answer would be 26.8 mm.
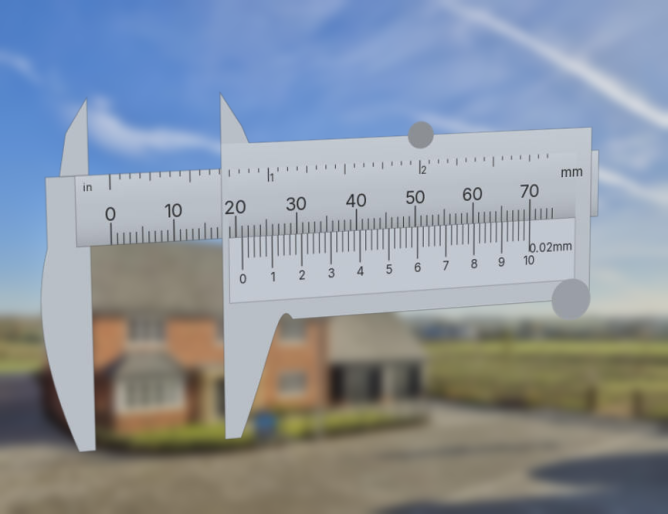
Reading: 21.0 mm
